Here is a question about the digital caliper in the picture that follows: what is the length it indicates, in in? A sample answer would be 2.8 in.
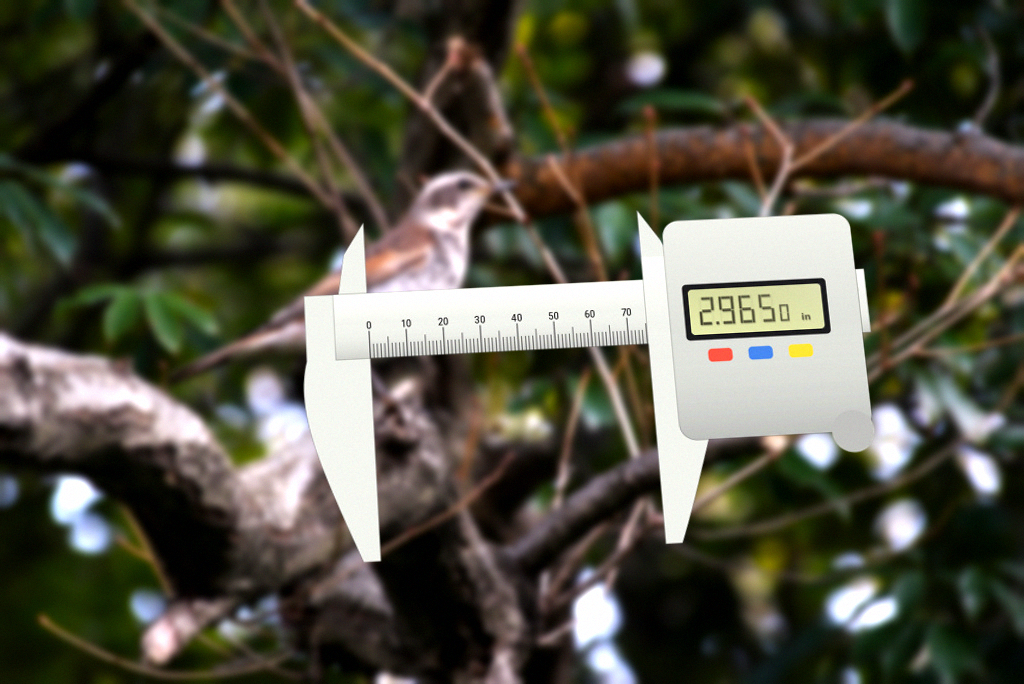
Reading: 2.9650 in
